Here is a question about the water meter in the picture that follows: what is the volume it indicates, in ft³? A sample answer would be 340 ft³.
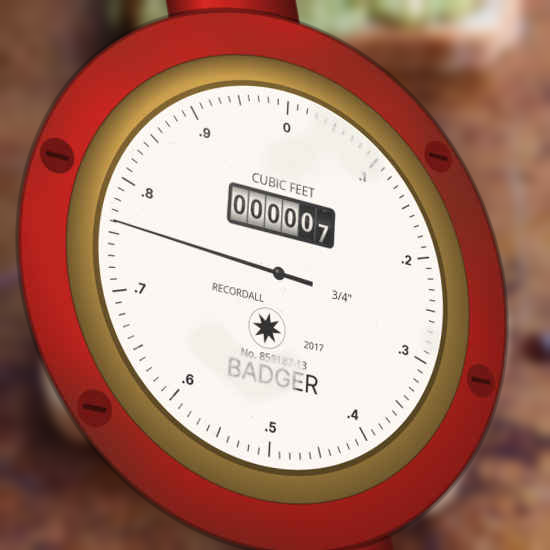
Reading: 6.76 ft³
